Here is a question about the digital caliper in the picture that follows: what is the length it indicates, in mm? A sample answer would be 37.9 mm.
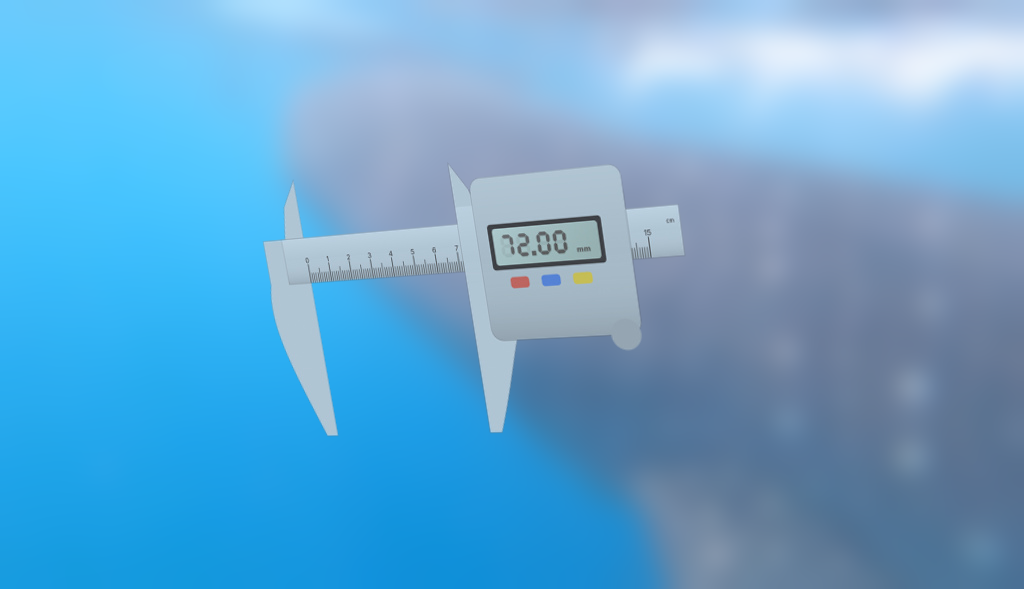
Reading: 72.00 mm
